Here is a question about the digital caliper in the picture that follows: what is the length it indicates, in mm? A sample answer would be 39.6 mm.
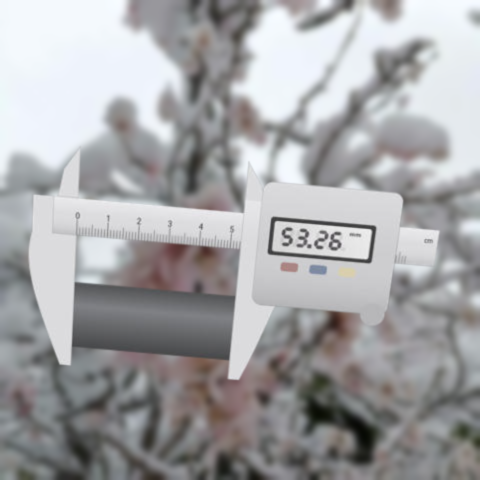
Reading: 53.26 mm
